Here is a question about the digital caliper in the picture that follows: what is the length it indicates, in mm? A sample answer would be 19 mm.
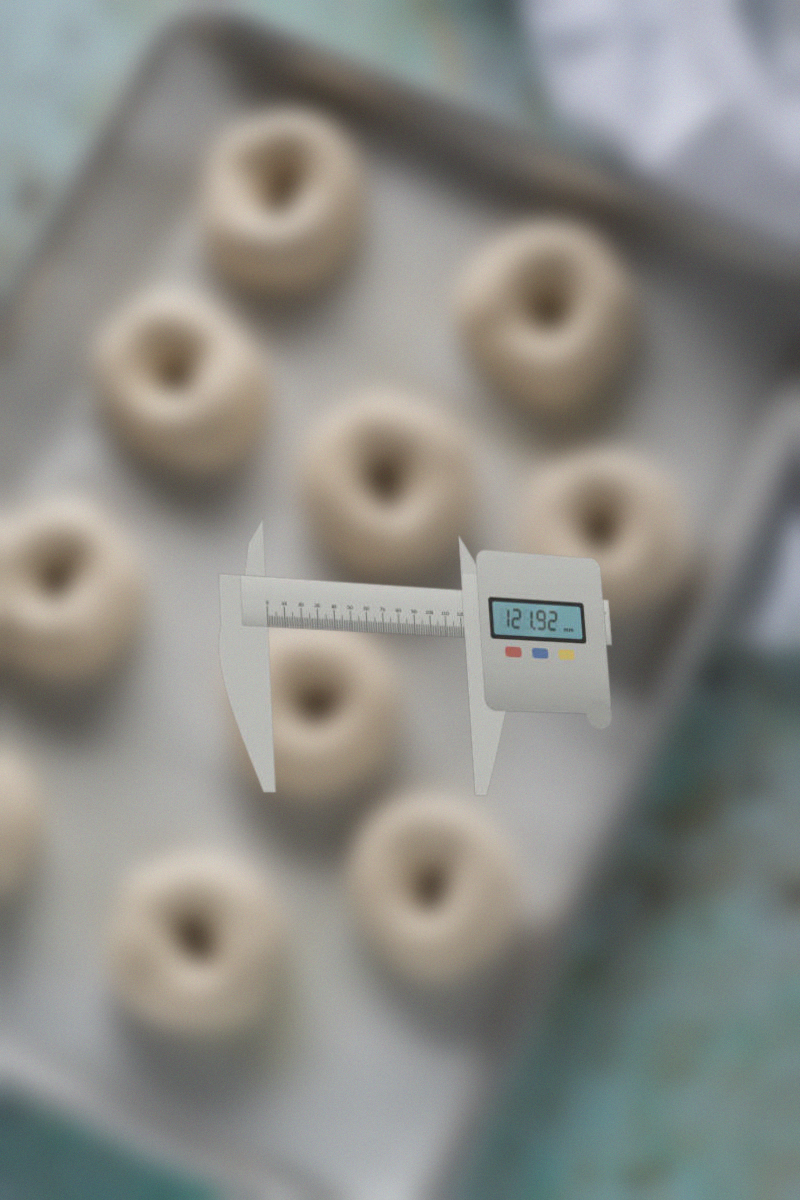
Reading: 121.92 mm
